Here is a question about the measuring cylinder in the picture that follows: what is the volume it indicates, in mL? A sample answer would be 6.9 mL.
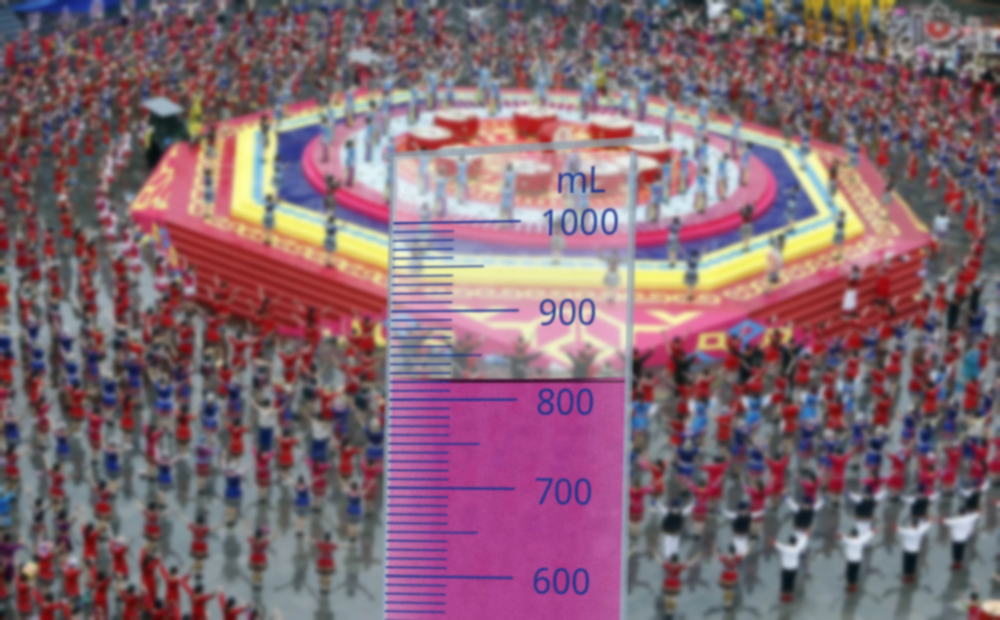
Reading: 820 mL
